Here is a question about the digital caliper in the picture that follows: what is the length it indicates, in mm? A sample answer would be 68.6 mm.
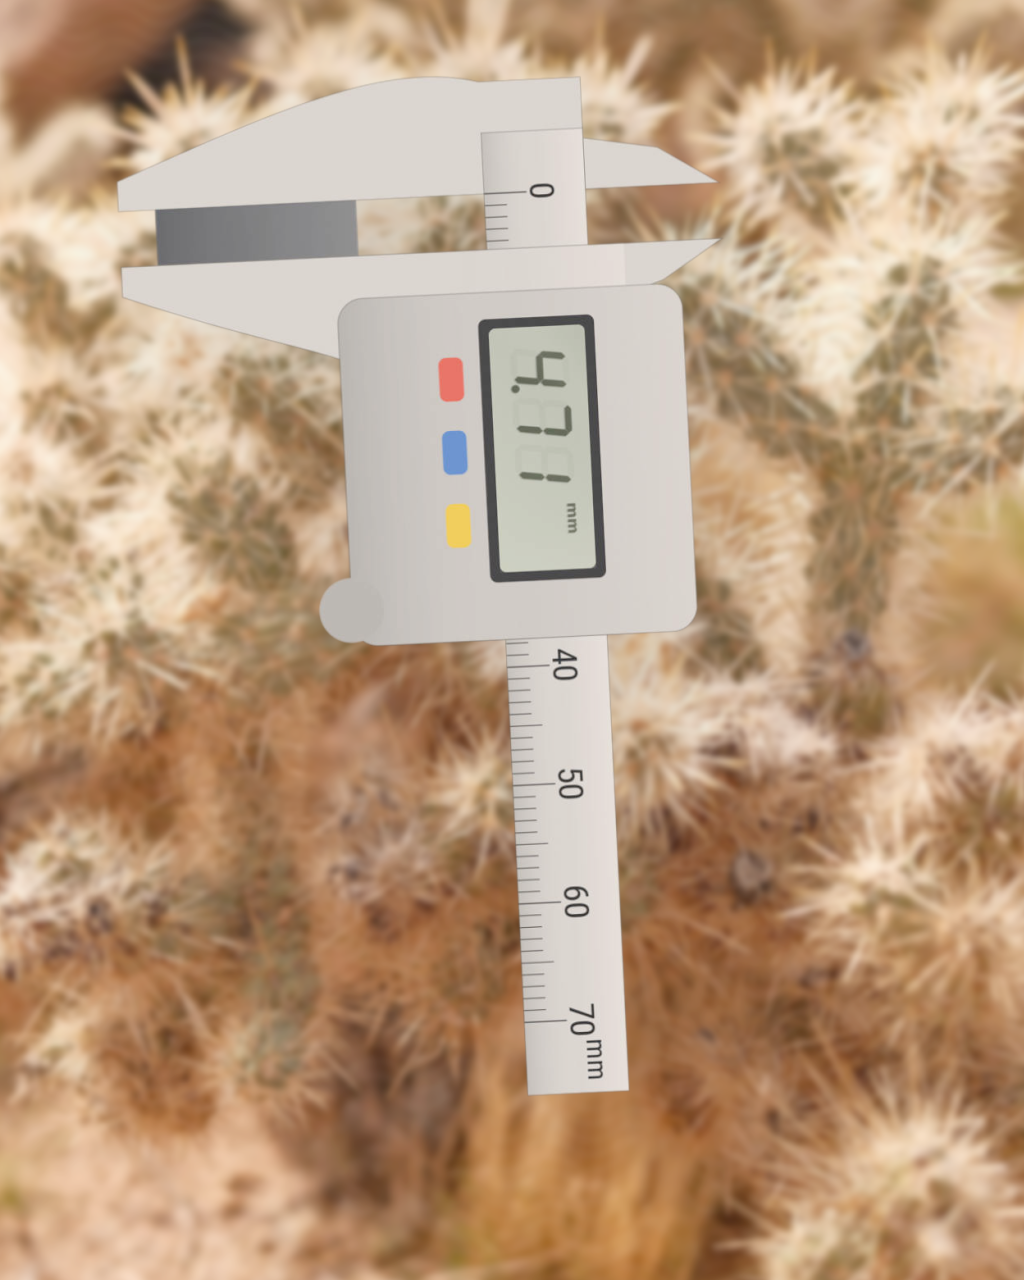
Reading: 4.71 mm
